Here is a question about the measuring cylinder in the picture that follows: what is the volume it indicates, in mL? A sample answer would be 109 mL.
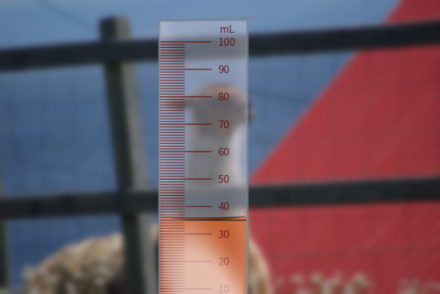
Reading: 35 mL
